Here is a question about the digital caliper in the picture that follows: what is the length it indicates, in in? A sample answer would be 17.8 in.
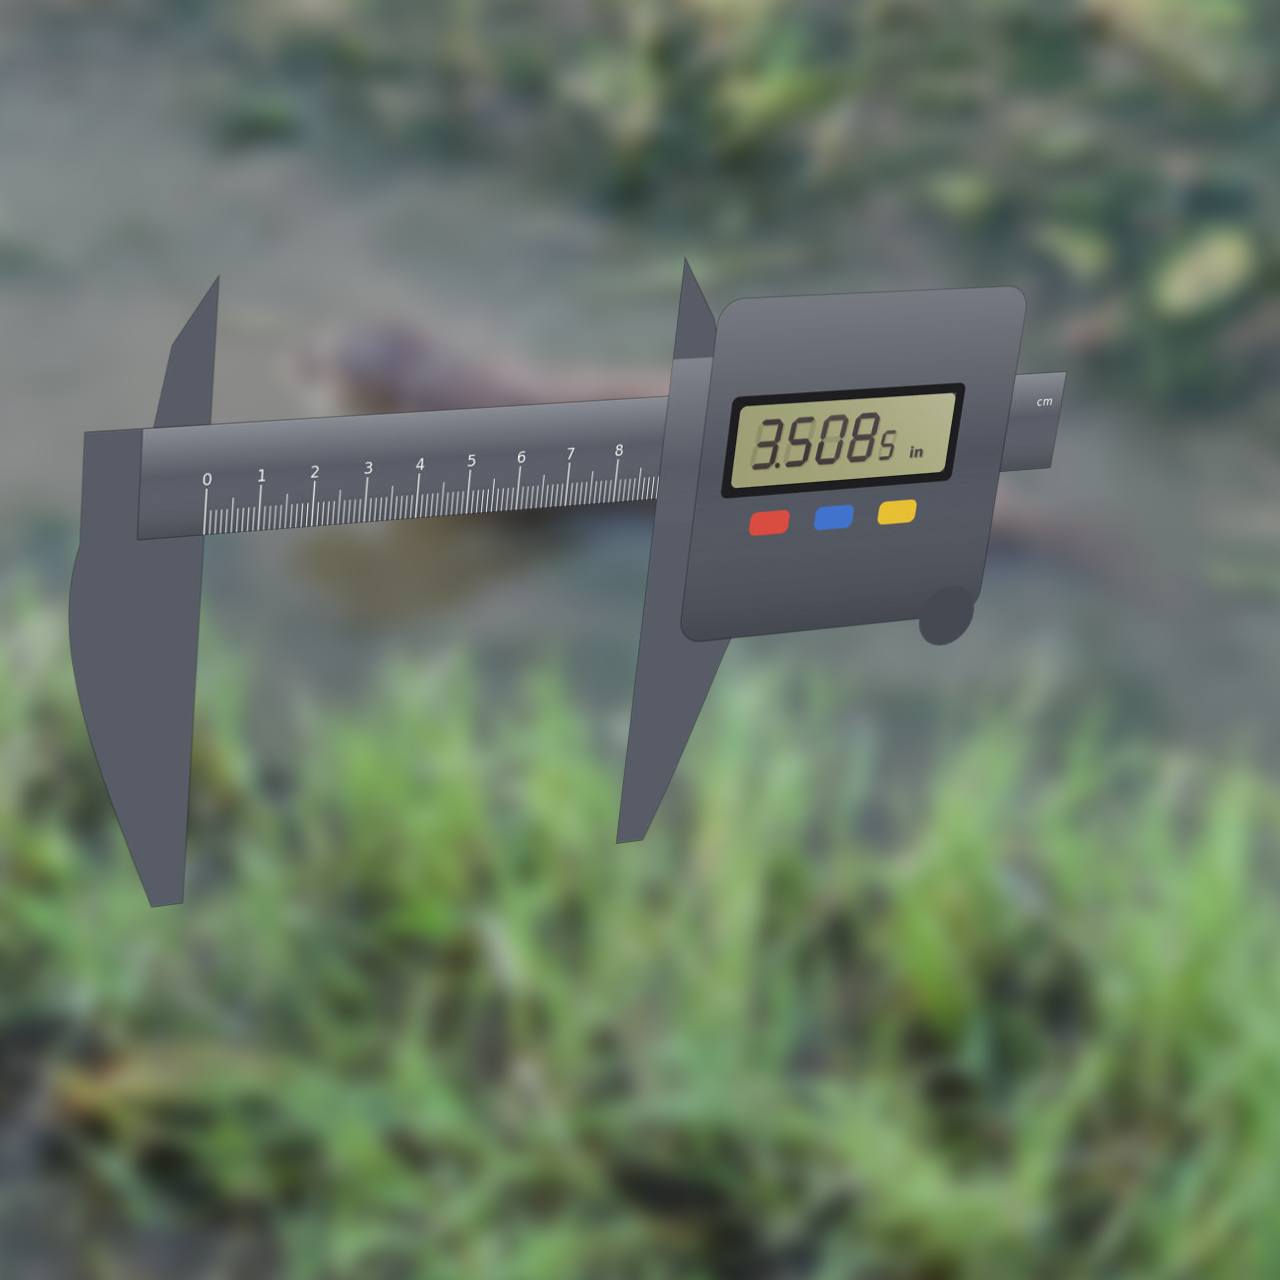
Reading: 3.5085 in
